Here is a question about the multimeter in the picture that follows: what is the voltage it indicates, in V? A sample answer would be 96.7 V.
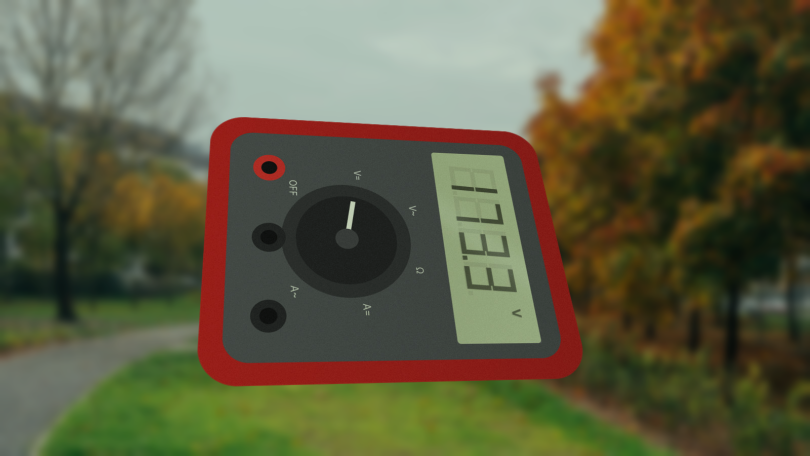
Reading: 173.3 V
